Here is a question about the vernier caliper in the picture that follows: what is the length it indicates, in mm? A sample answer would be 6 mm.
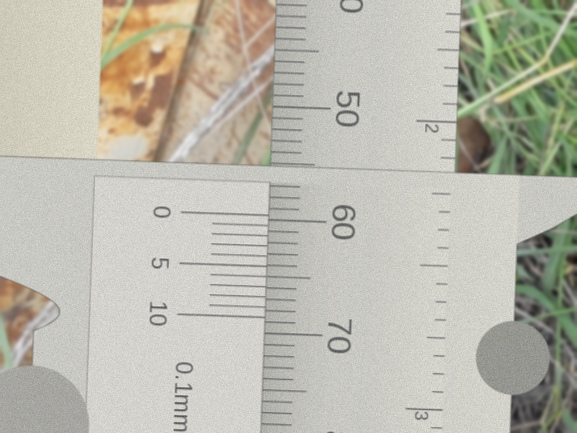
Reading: 59.6 mm
